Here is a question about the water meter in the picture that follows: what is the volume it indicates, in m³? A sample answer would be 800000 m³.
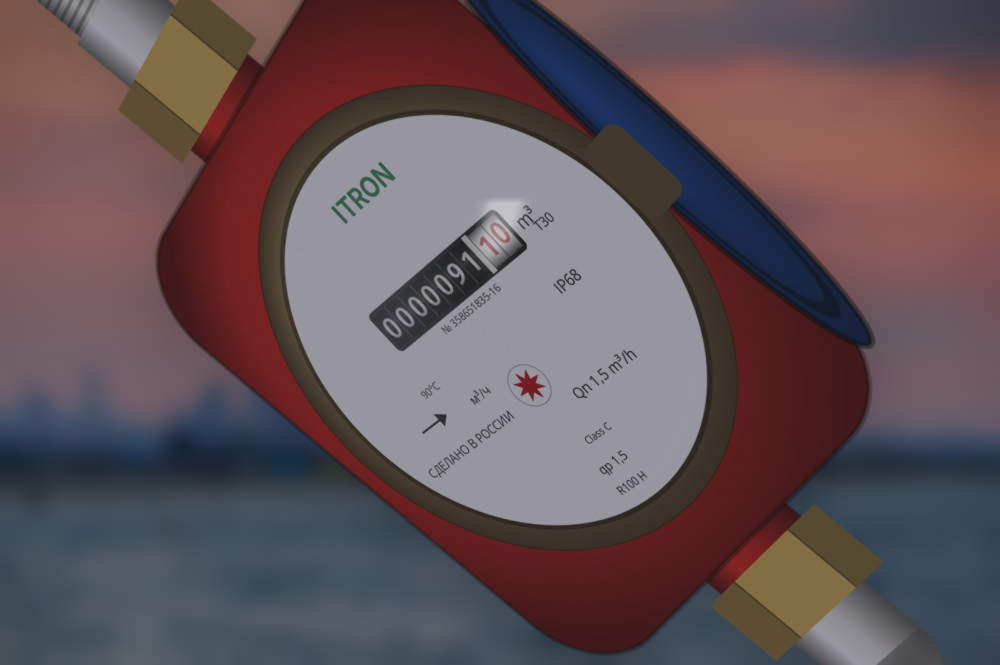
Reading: 91.10 m³
